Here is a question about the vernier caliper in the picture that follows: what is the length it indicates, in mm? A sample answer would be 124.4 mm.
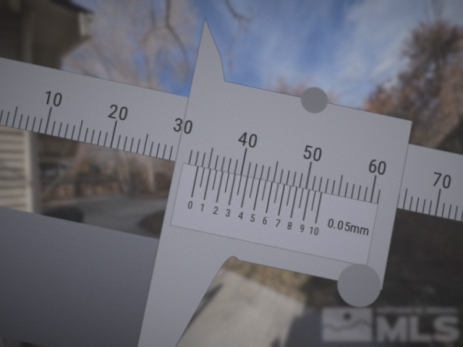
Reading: 33.4 mm
